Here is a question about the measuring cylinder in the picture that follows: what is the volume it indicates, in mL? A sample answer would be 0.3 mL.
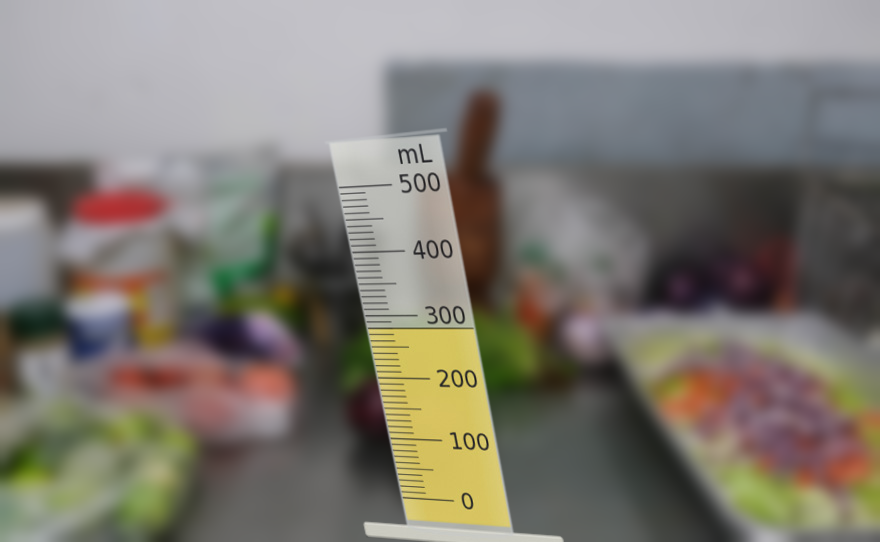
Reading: 280 mL
